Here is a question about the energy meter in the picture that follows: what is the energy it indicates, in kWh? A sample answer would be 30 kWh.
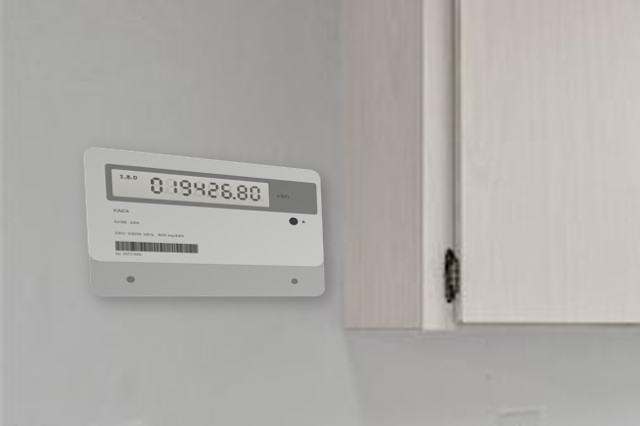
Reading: 19426.80 kWh
